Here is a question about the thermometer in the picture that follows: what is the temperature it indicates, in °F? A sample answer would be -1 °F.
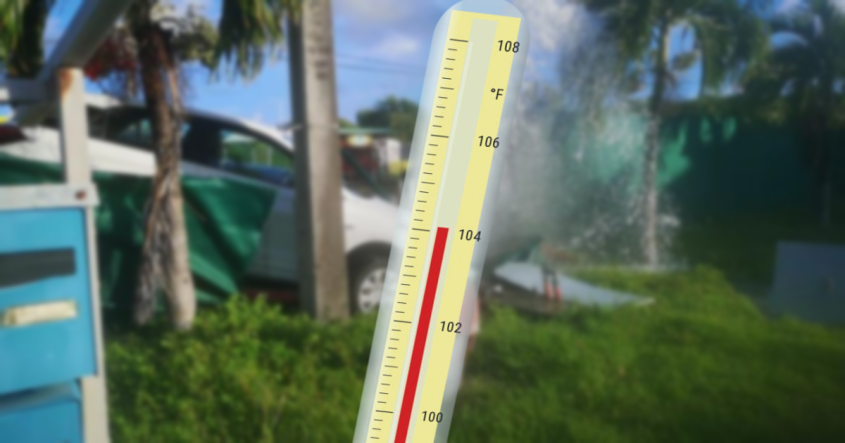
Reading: 104.1 °F
